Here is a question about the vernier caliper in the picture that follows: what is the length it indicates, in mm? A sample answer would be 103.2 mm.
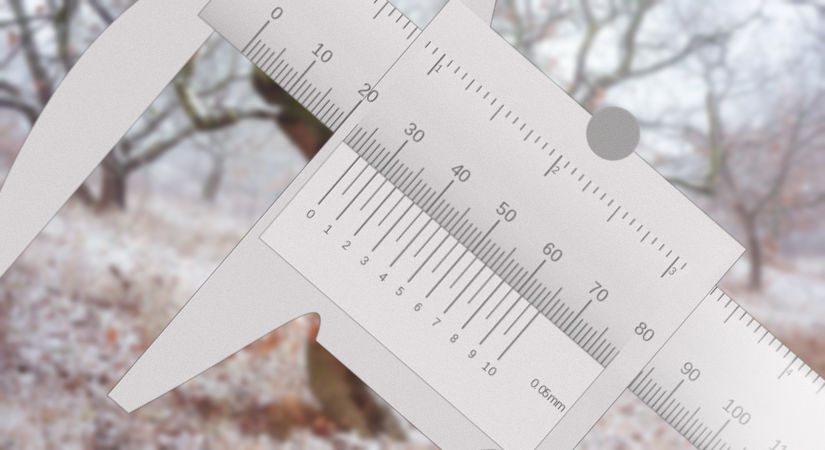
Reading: 25.8 mm
